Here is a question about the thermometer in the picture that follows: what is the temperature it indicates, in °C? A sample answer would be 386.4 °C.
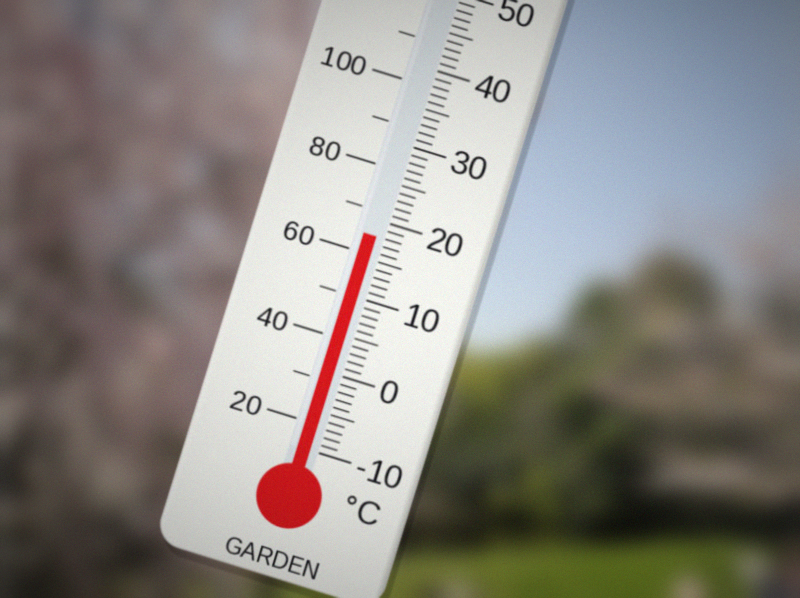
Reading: 18 °C
